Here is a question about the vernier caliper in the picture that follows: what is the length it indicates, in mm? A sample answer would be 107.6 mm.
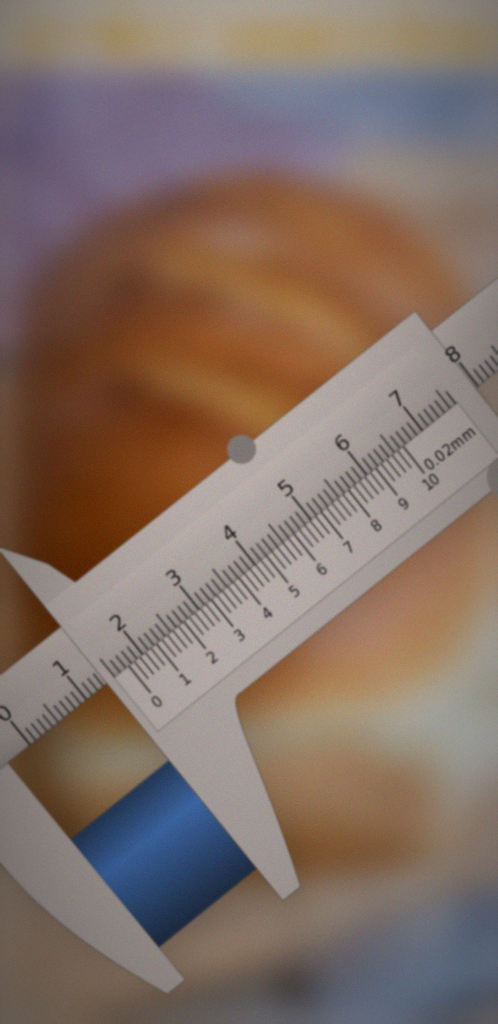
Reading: 17.5 mm
